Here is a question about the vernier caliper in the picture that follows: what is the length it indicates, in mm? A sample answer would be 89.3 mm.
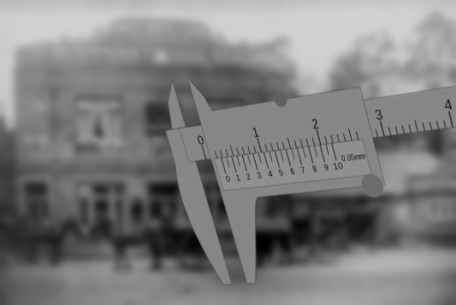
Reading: 2.8 mm
